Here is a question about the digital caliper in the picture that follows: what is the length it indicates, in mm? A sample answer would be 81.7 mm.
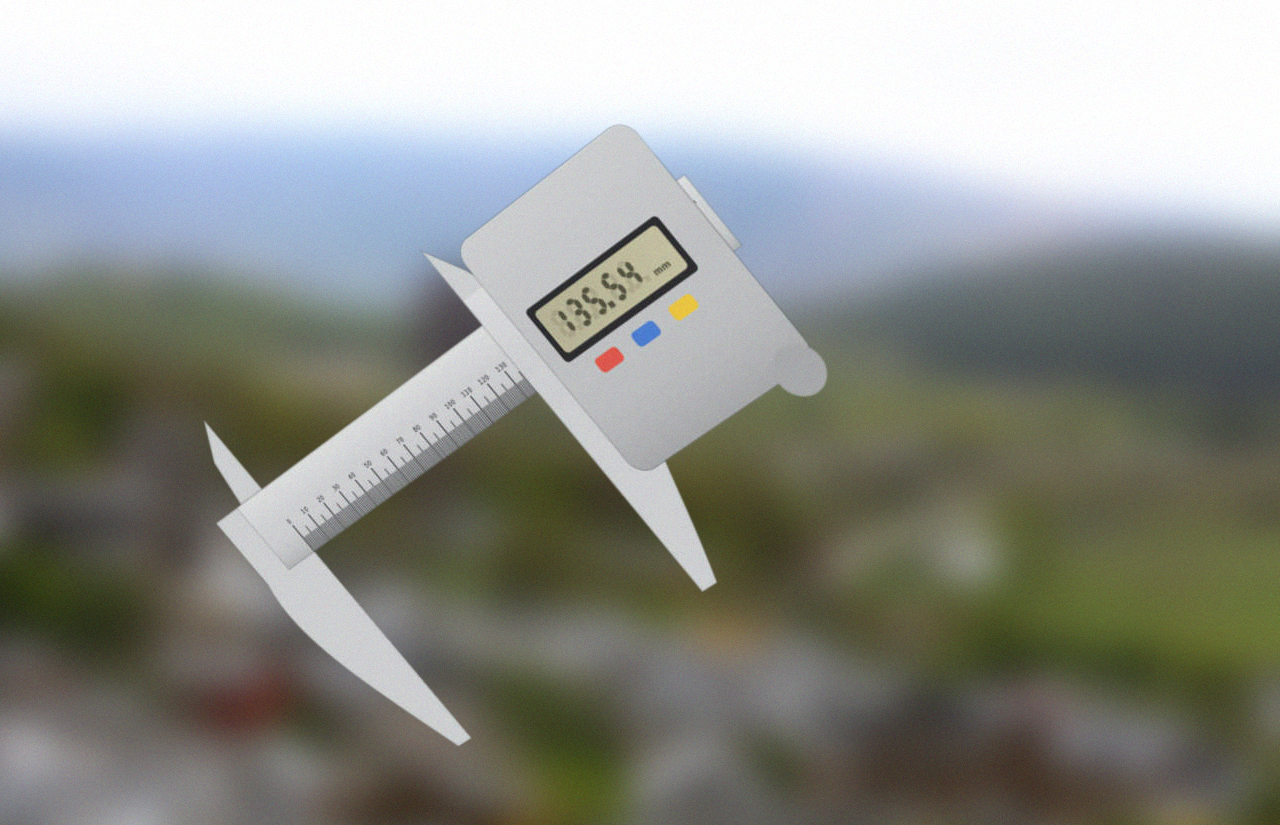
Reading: 135.54 mm
